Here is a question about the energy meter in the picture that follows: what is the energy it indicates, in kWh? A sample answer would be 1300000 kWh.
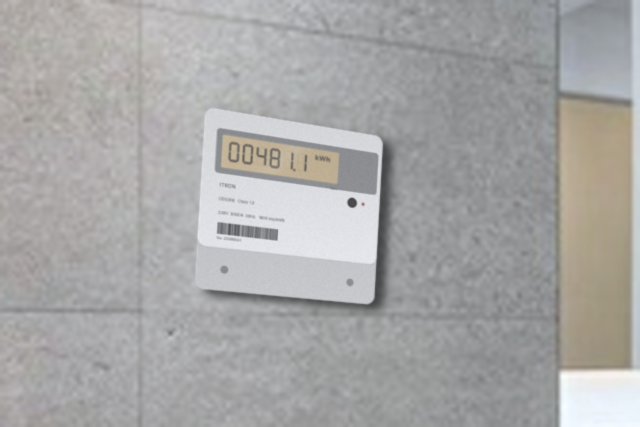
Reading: 481.1 kWh
